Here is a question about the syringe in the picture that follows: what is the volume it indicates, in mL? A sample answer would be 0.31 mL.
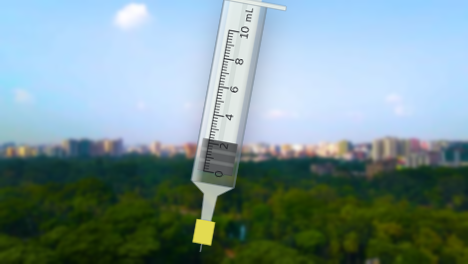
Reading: 0 mL
